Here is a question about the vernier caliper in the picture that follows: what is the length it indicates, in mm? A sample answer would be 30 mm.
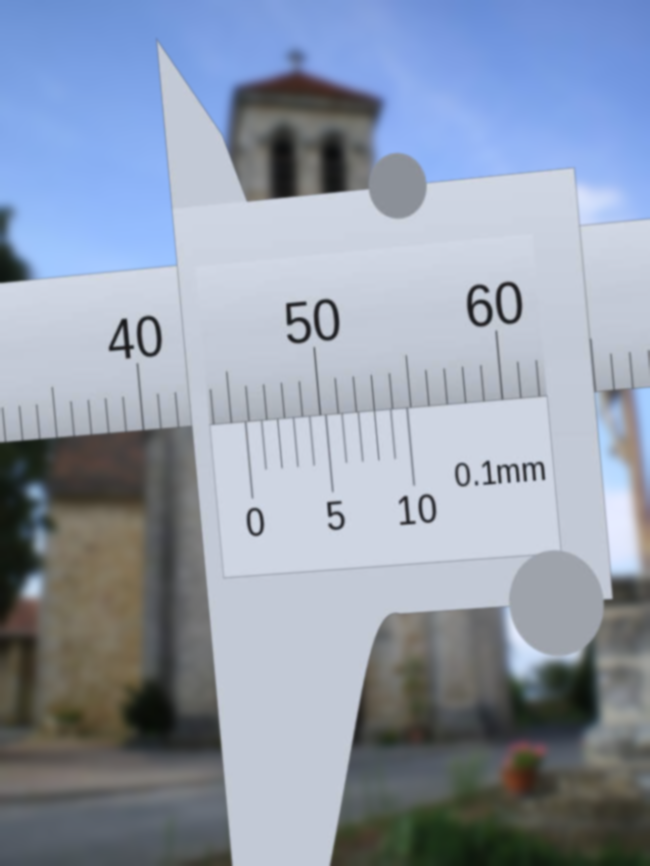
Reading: 45.8 mm
